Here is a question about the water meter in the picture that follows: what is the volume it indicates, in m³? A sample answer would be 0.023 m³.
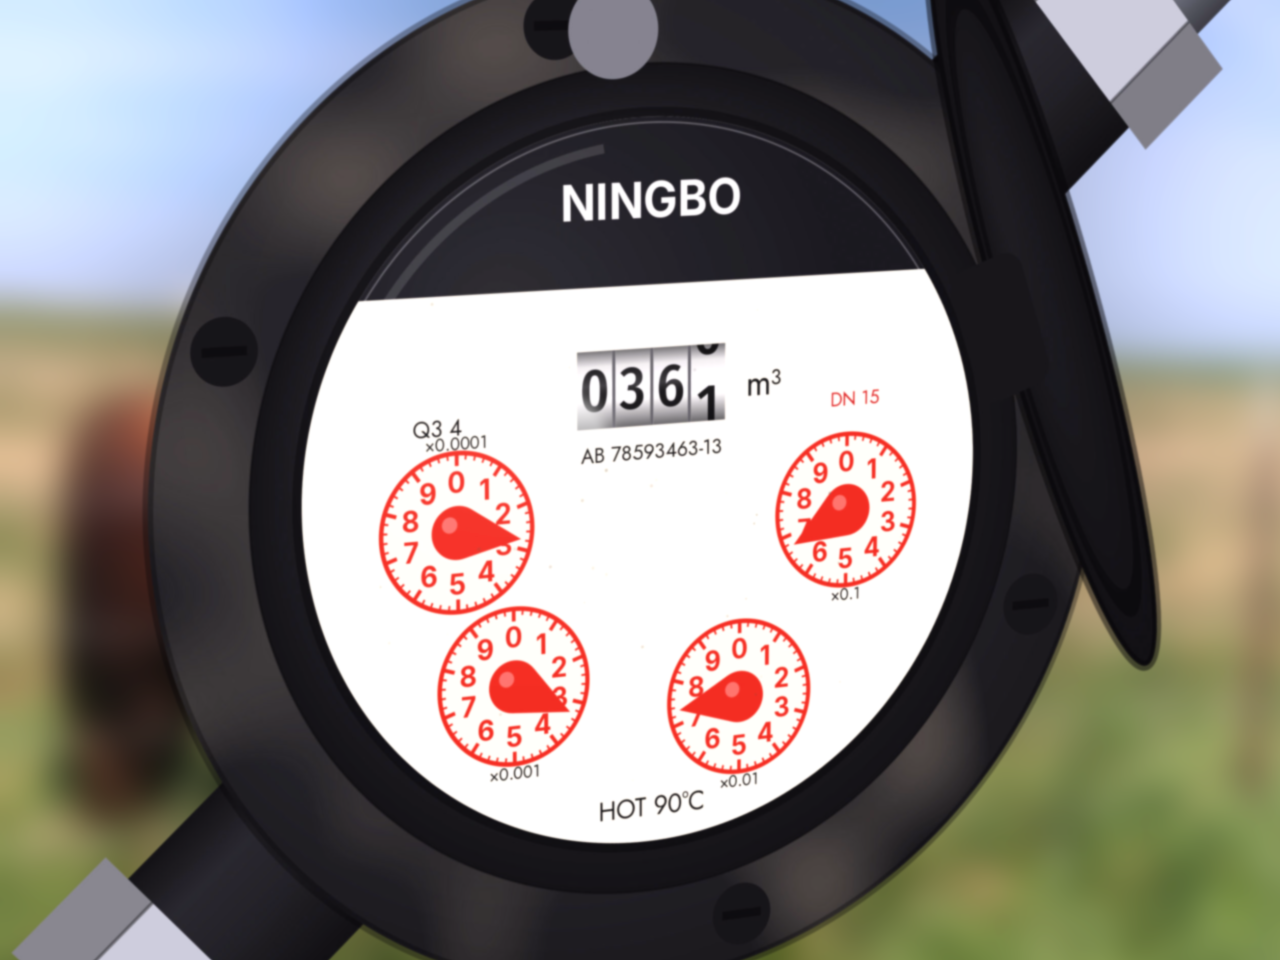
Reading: 360.6732 m³
